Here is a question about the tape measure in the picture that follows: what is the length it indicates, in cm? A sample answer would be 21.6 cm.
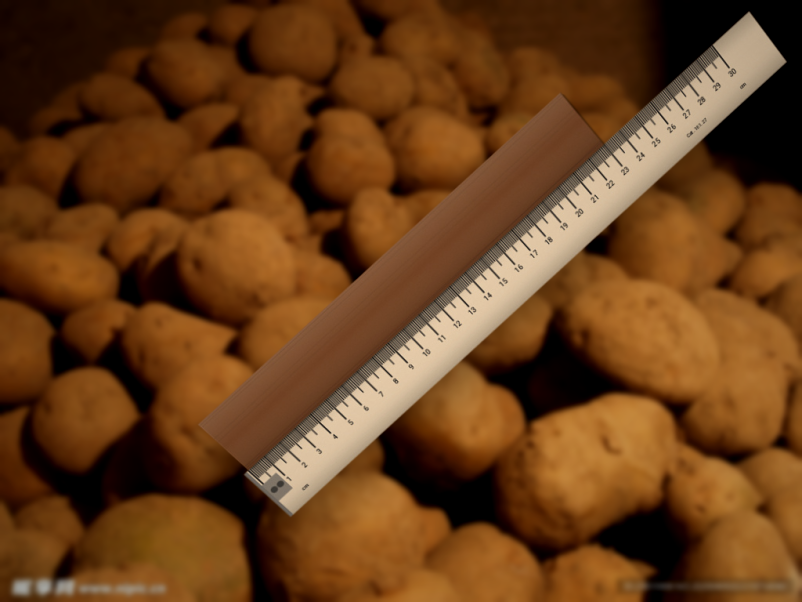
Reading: 23 cm
